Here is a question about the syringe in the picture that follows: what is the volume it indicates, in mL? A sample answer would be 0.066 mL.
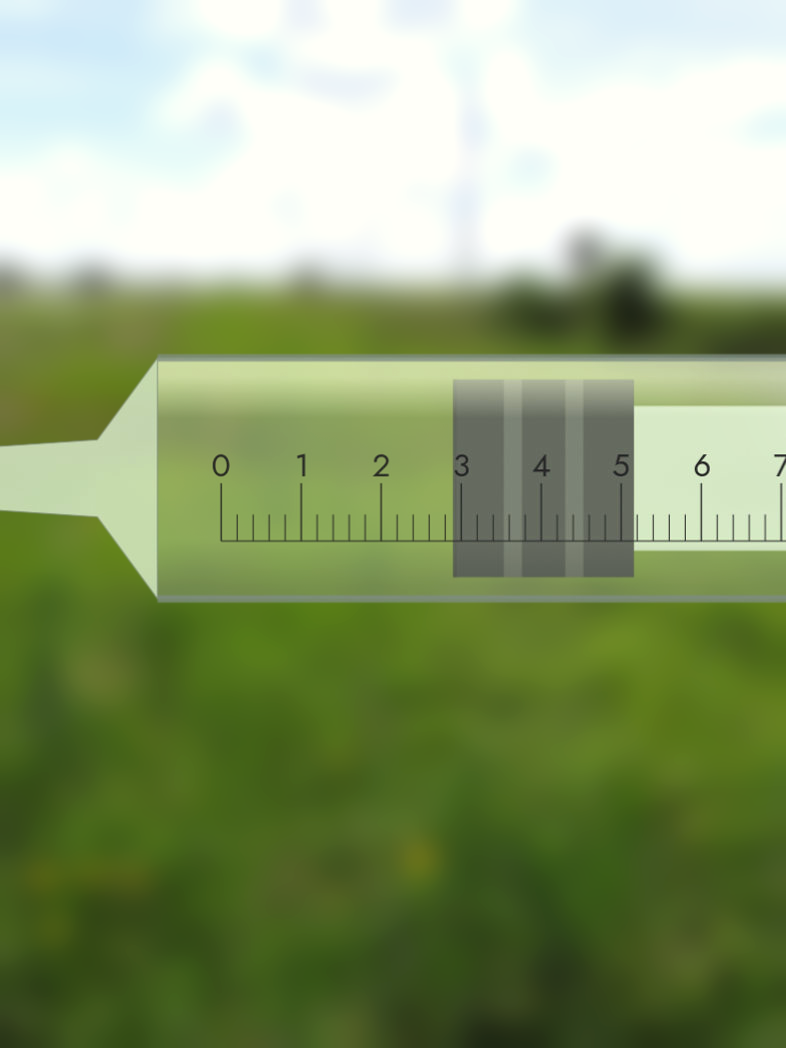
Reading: 2.9 mL
